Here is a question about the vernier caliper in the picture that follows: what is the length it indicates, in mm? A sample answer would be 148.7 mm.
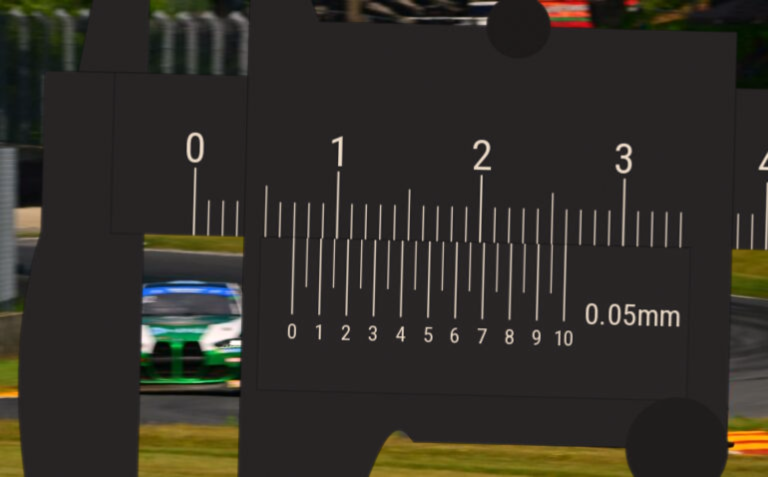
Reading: 7.0 mm
